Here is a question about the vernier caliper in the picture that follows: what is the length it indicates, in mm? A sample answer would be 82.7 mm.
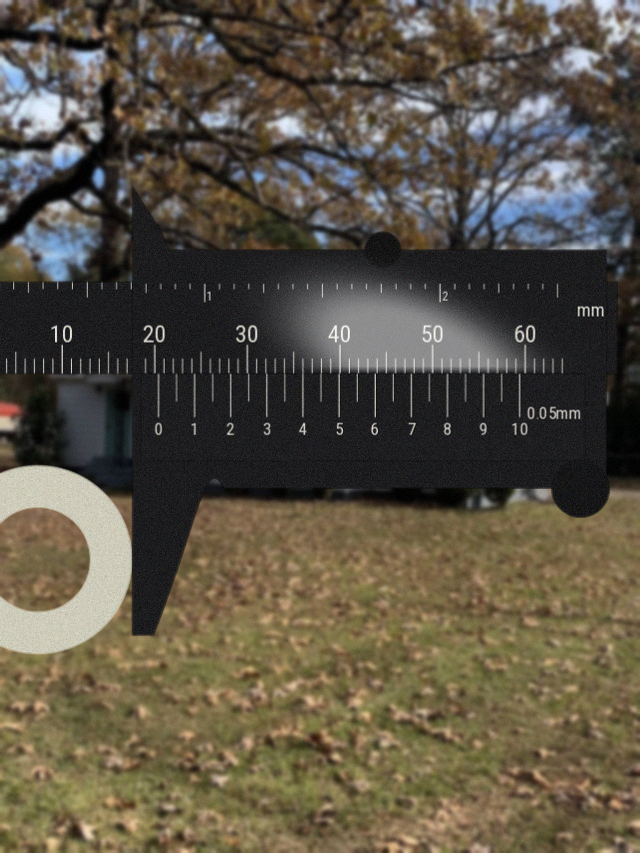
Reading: 20.4 mm
